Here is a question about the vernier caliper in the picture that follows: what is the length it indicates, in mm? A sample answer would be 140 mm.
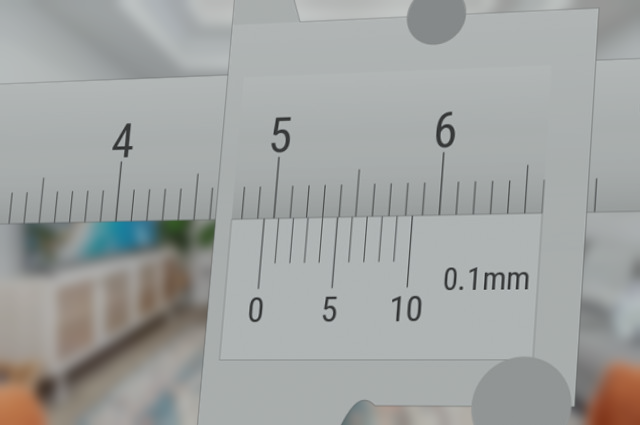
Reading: 49.4 mm
